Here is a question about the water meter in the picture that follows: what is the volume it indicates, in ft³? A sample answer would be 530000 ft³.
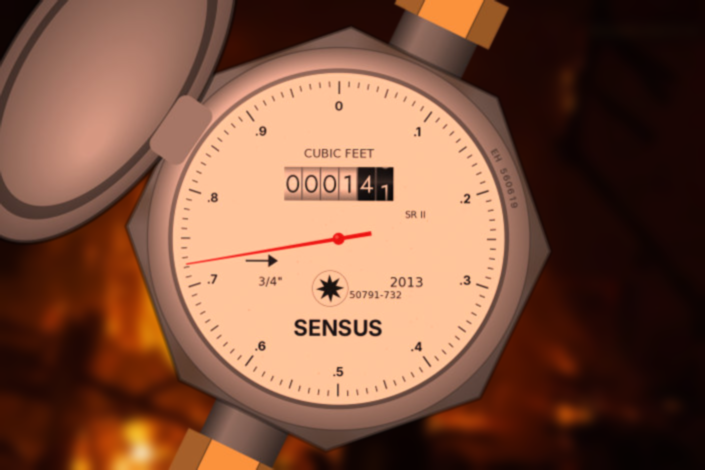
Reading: 140.72 ft³
